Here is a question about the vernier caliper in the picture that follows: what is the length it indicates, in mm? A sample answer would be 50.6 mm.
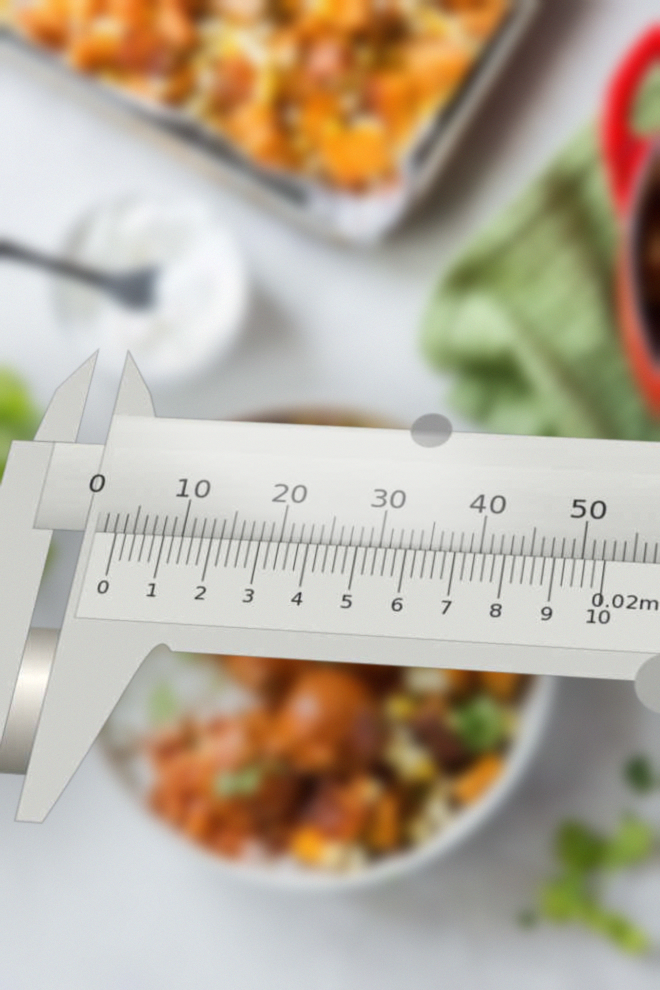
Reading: 3.2 mm
